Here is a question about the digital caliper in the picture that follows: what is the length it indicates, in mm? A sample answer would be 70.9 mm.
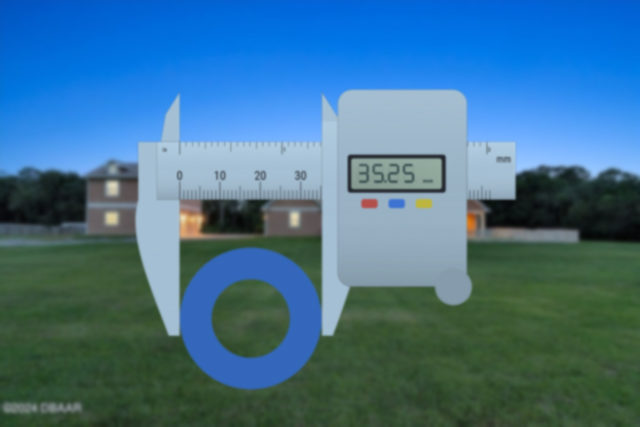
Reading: 35.25 mm
